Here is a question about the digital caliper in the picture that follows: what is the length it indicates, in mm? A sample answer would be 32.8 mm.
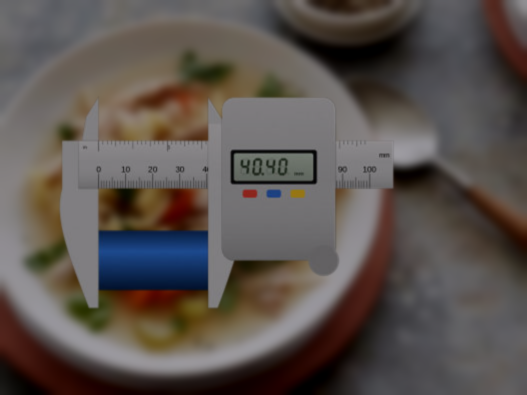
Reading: 40.40 mm
